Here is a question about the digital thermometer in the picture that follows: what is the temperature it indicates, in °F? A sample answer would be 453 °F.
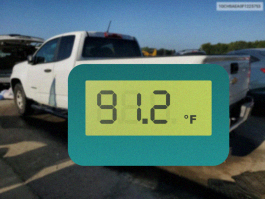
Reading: 91.2 °F
